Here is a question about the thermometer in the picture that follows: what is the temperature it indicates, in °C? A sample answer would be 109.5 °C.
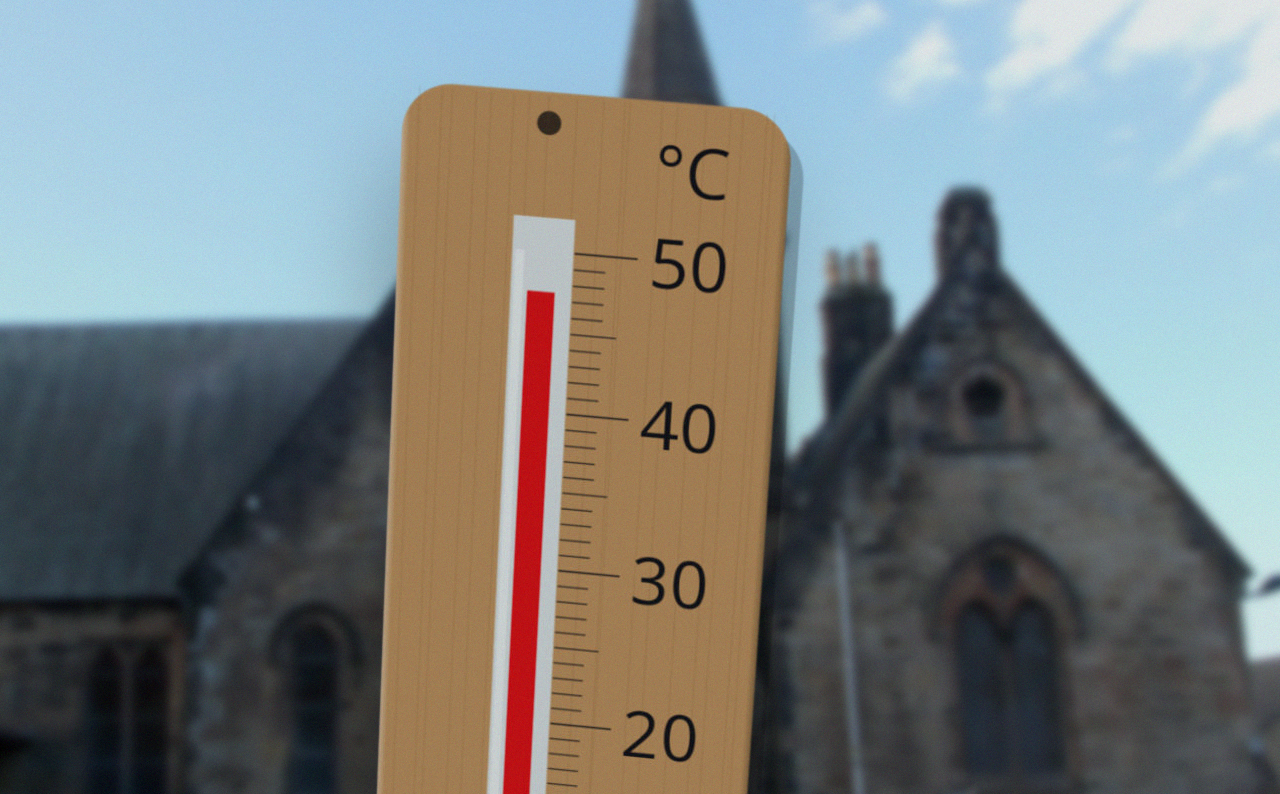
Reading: 47.5 °C
